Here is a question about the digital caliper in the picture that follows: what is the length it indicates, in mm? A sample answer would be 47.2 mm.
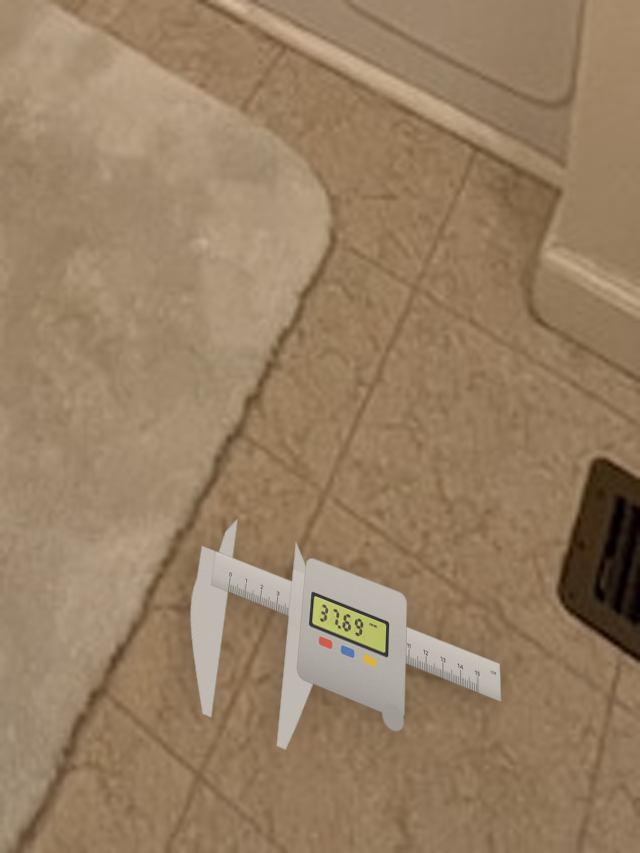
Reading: 37.69 mm
